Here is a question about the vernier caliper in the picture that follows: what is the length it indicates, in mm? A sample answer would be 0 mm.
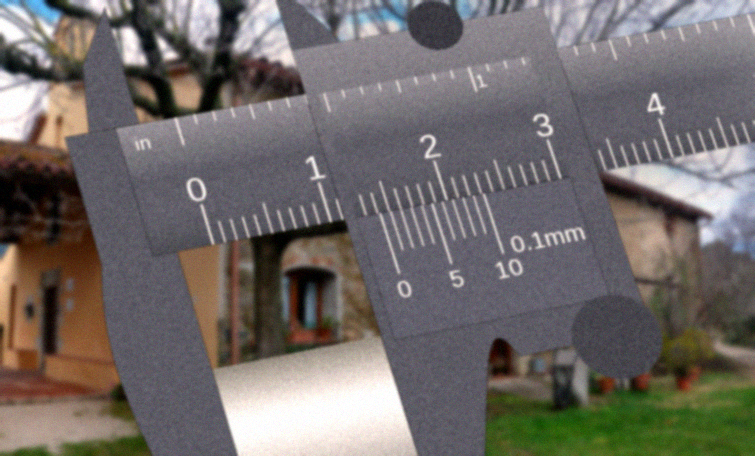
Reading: 14.2 mm
